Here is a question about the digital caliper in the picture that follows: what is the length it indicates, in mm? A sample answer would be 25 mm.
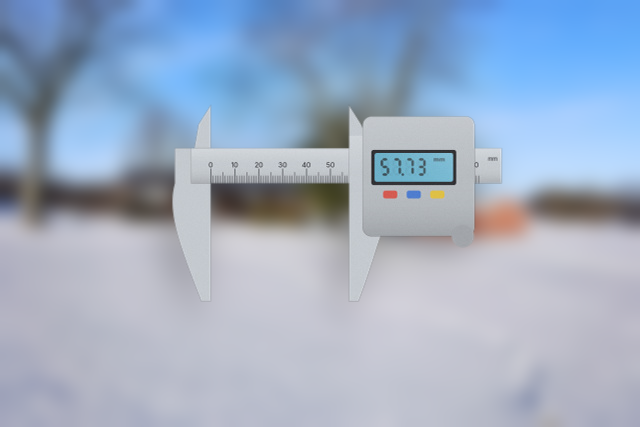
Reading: 57.73 mm
